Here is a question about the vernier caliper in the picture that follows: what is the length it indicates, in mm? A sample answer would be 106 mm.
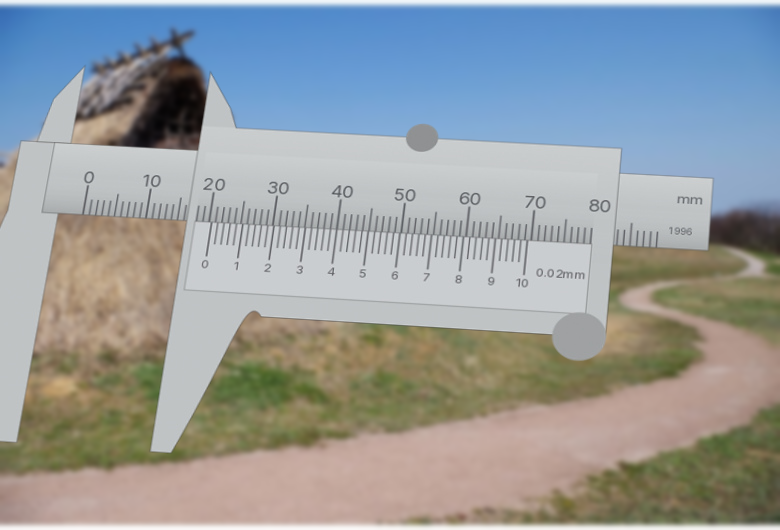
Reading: 20.4 mm
